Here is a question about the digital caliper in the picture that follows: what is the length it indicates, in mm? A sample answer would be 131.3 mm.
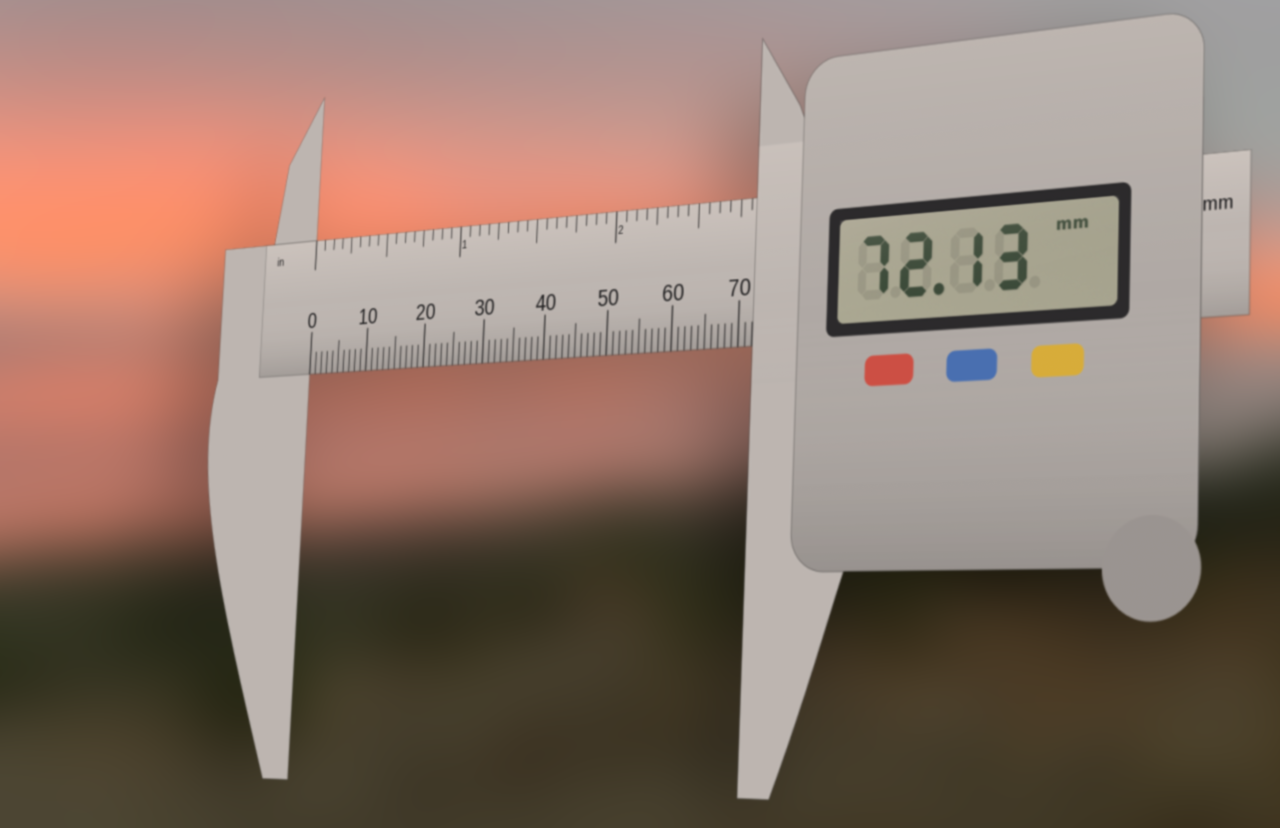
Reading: 72.13 mm
